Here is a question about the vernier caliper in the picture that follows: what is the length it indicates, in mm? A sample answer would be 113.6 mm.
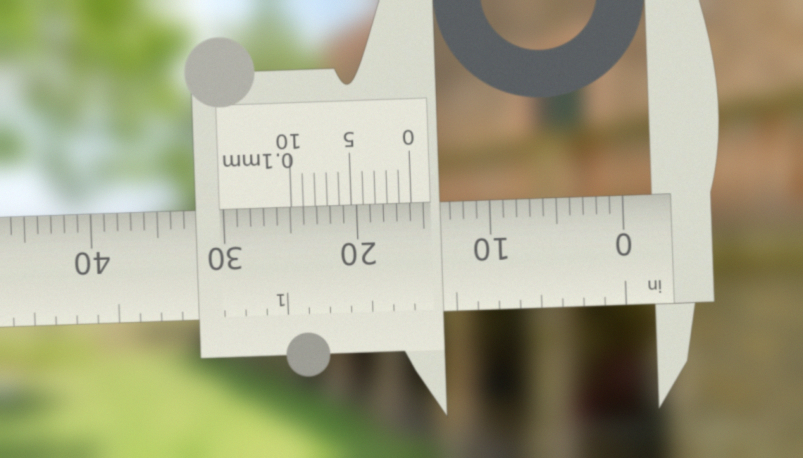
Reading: 15.9 mm
